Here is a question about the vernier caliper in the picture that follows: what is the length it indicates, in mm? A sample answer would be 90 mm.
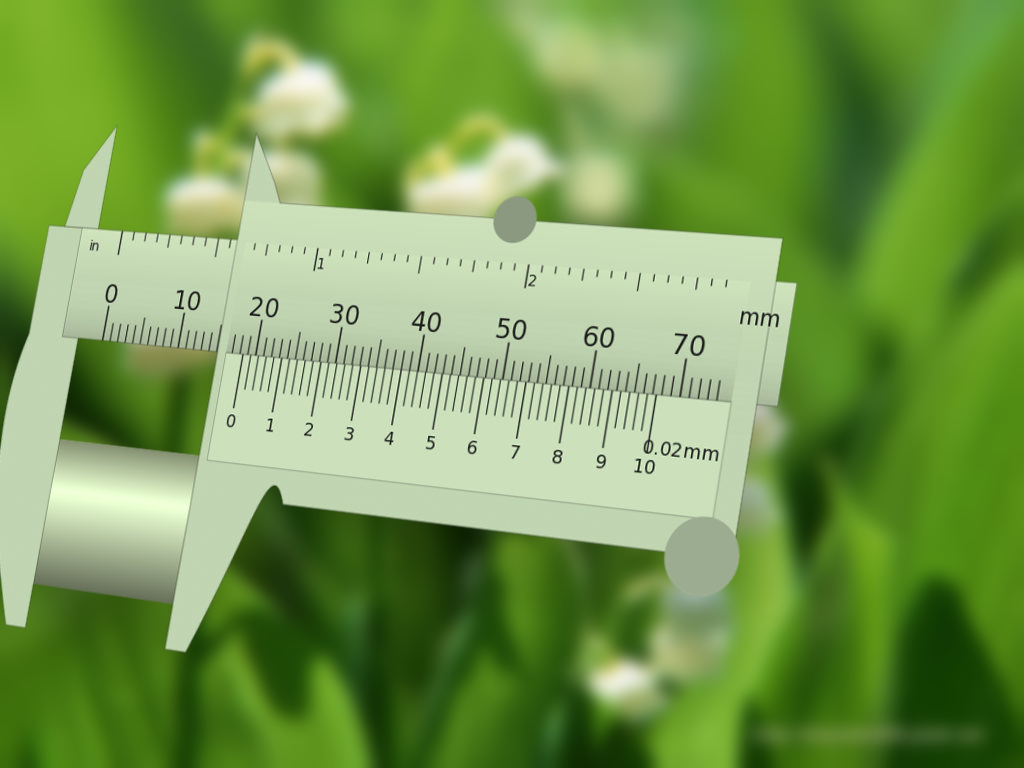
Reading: 18.4 mm
